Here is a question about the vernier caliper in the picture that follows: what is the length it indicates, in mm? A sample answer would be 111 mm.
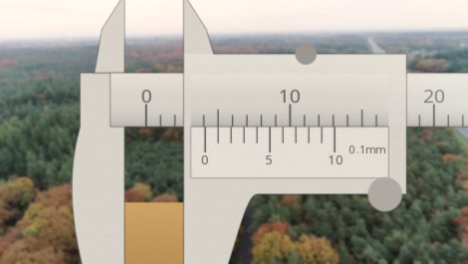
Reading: 4.1 mm
